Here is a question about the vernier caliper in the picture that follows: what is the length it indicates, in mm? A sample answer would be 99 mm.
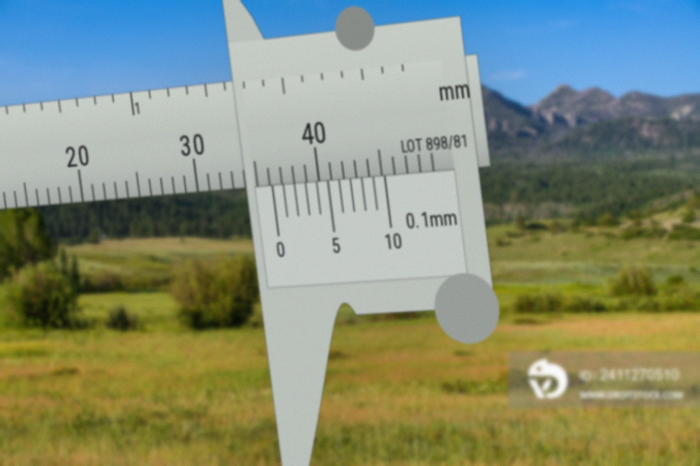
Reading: 36.2 mm
